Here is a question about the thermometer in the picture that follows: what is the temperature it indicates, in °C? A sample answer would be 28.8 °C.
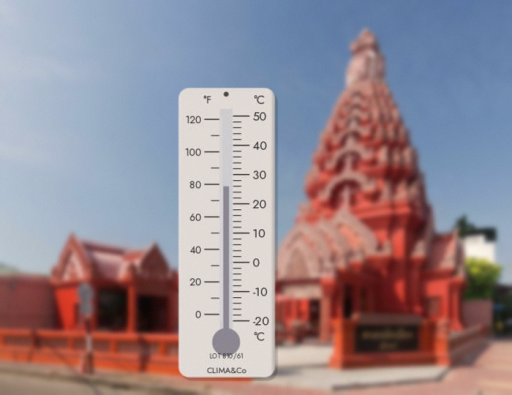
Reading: 26 °C
